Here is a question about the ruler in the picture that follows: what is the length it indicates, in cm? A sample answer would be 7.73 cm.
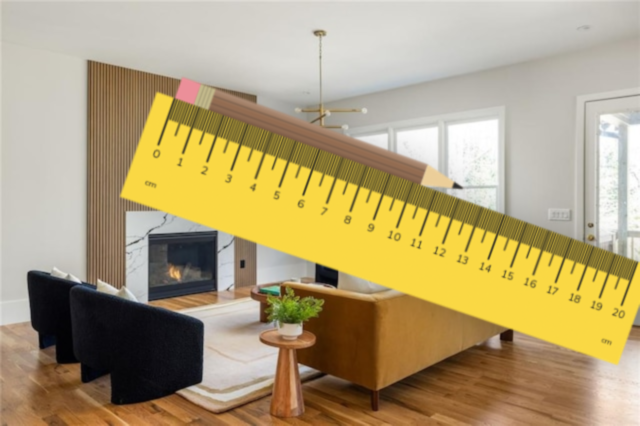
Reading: 12 cm
